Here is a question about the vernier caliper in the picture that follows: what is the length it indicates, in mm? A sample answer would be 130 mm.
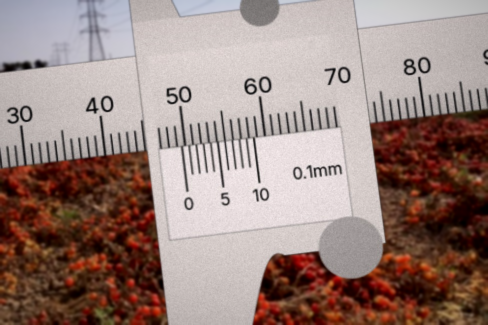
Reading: 49.6 mm
